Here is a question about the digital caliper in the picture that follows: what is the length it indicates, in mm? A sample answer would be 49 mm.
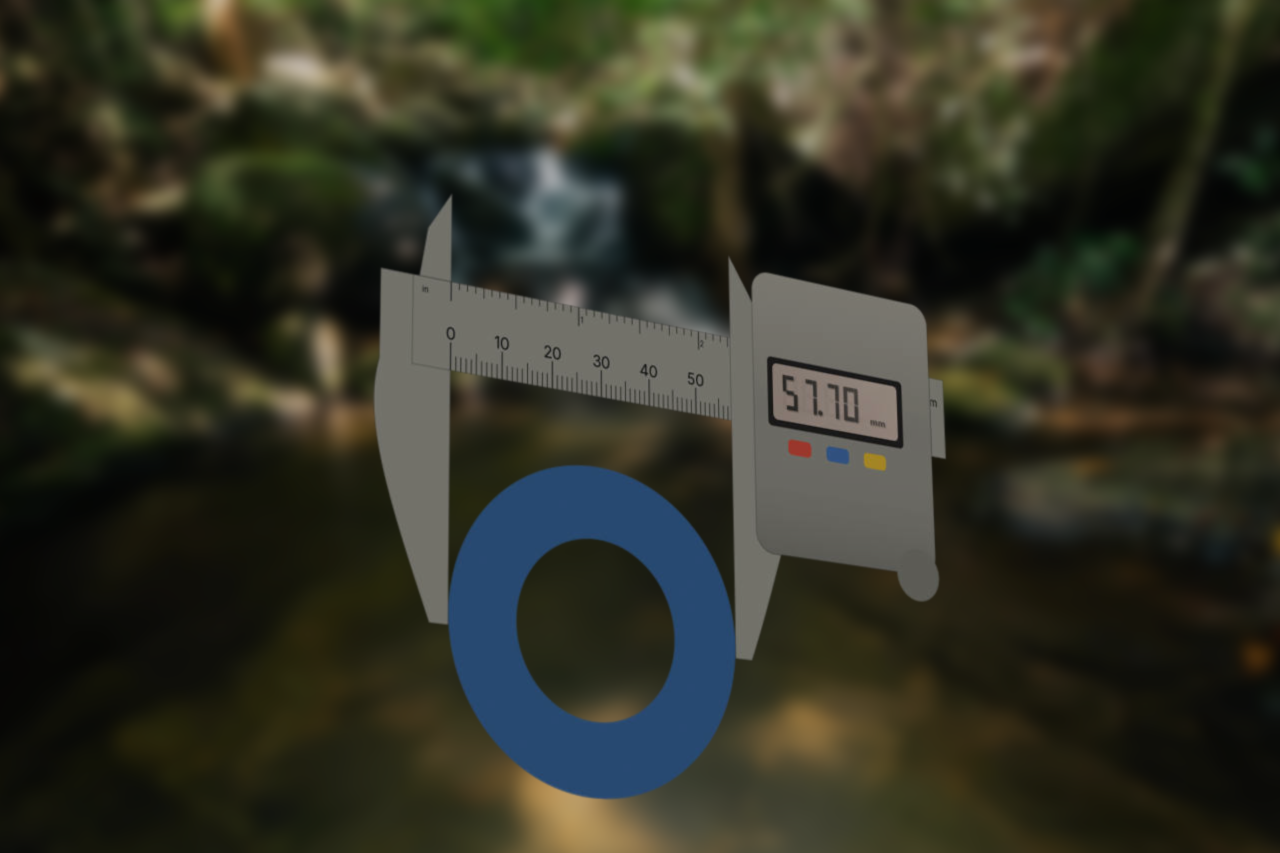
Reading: 57.70 mm
